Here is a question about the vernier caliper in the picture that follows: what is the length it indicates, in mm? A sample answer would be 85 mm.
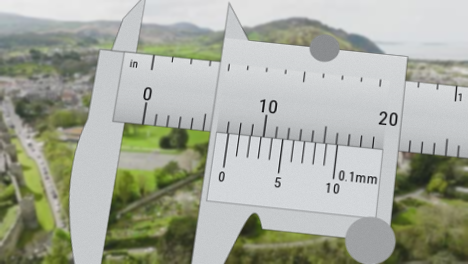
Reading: 7.1 mm
